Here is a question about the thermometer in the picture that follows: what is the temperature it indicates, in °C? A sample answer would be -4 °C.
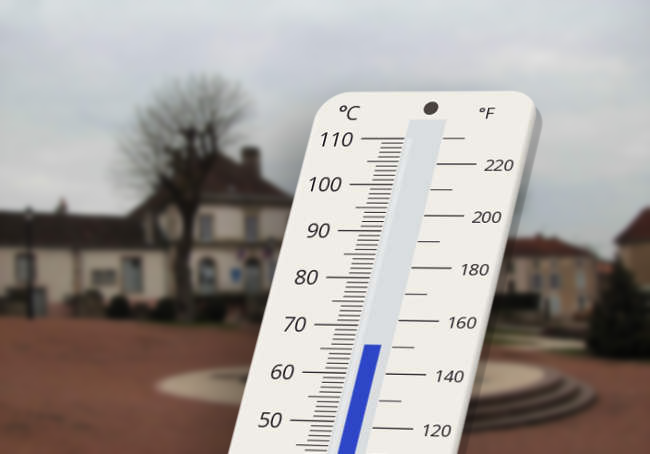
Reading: 66 °C
